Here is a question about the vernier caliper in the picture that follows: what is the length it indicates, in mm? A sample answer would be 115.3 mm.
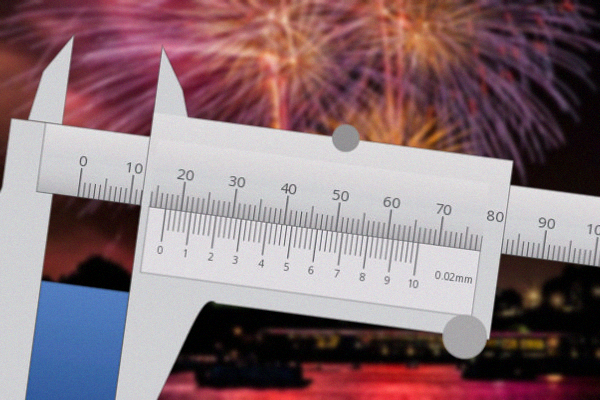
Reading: 17.0 mm
